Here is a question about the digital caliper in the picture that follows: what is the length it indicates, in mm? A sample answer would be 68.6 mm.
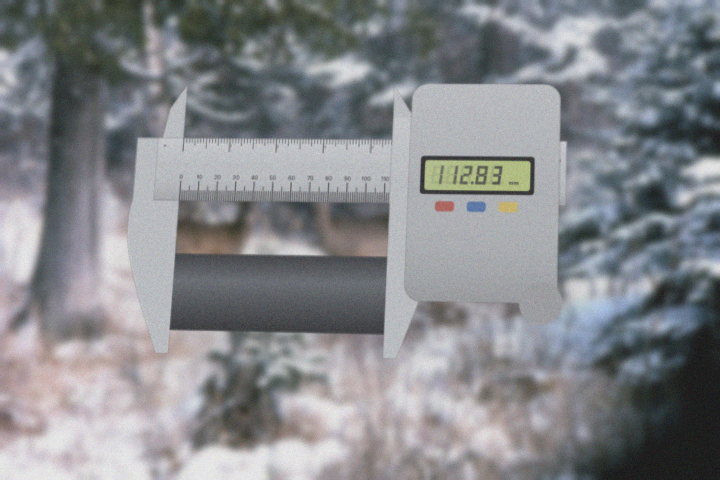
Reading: 112.83 mm
